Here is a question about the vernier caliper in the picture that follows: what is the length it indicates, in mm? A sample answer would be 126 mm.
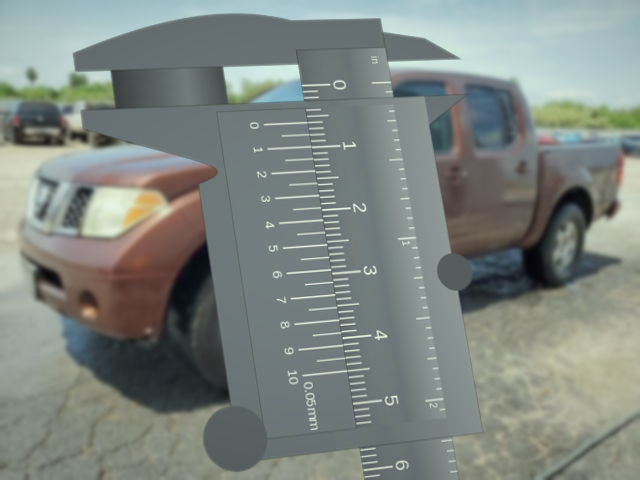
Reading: 6.0 mm
